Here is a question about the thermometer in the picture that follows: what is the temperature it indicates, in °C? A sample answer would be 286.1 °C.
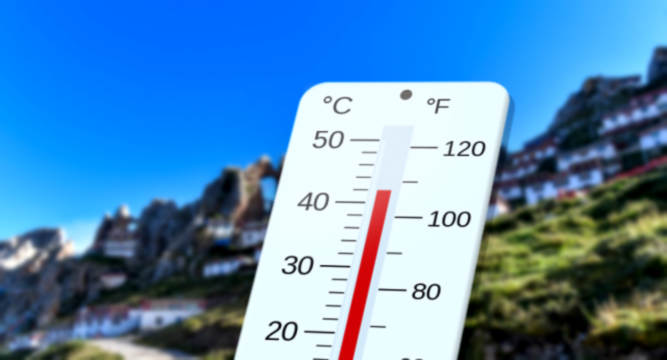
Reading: 42 °C
